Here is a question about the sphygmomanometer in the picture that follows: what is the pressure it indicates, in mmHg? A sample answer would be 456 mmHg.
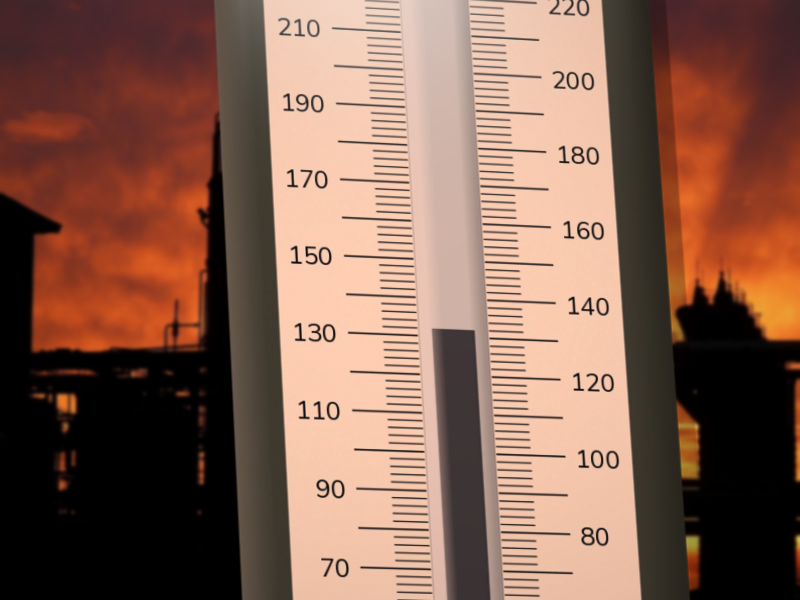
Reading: 132 mmHg
